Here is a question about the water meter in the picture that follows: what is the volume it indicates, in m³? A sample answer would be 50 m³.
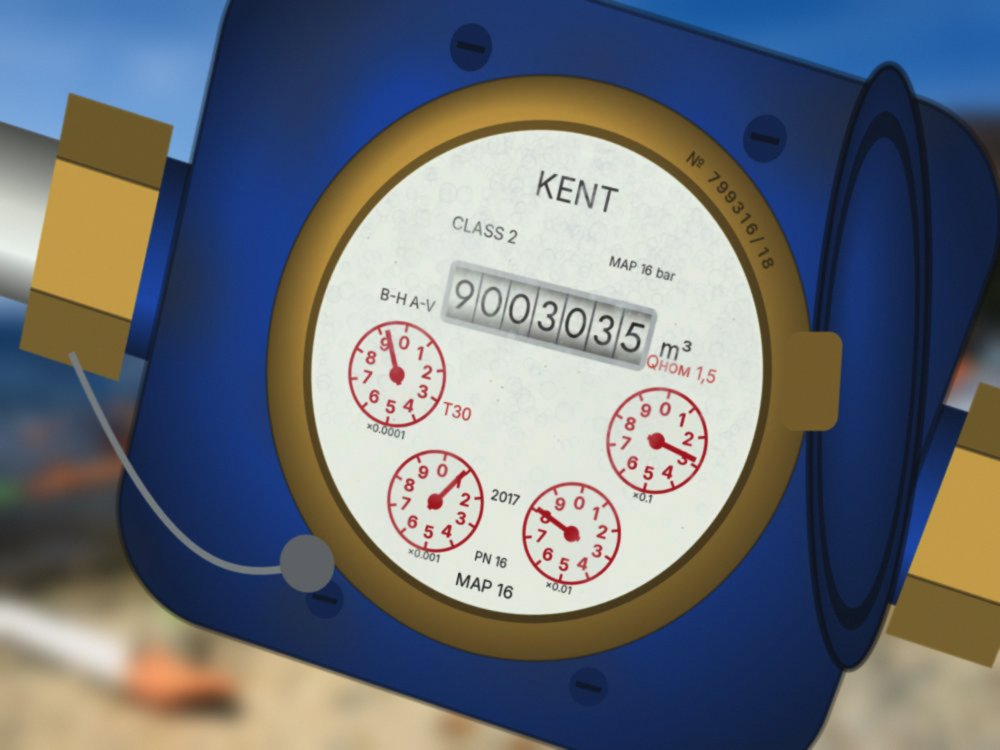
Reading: 9003035.2809 m³
